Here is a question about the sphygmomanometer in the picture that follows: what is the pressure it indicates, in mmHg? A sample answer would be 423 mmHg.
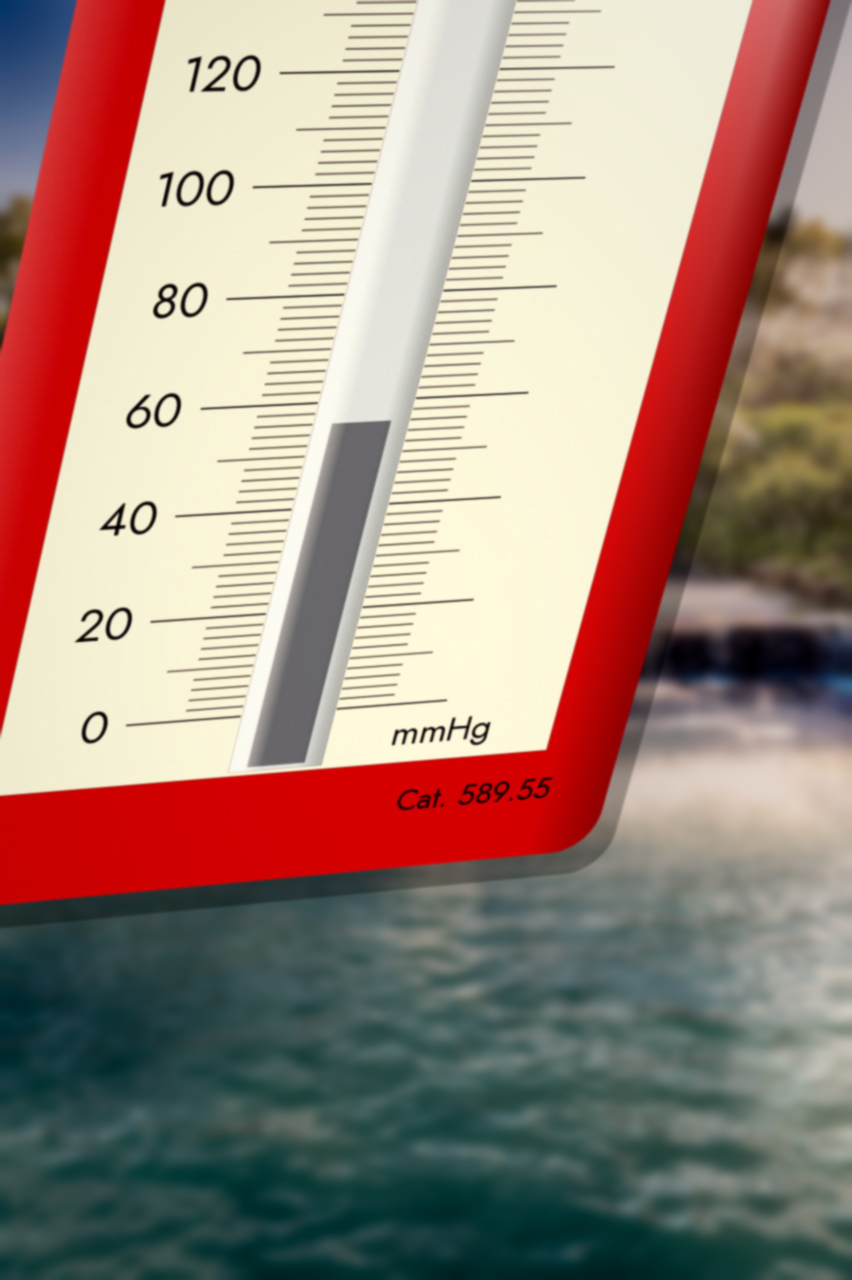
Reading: 56 mmHg
